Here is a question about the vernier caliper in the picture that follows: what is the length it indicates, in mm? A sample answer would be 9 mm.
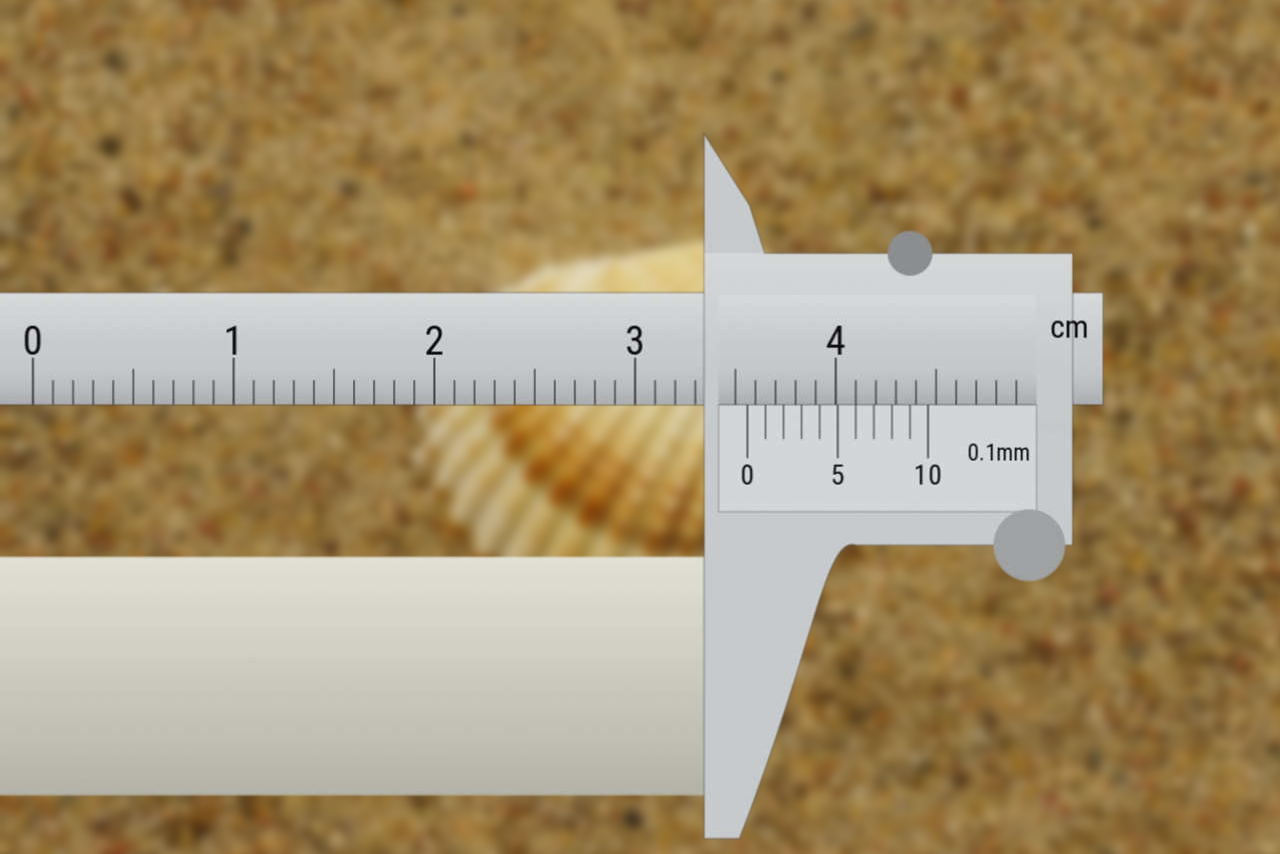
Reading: 35.6 mm
